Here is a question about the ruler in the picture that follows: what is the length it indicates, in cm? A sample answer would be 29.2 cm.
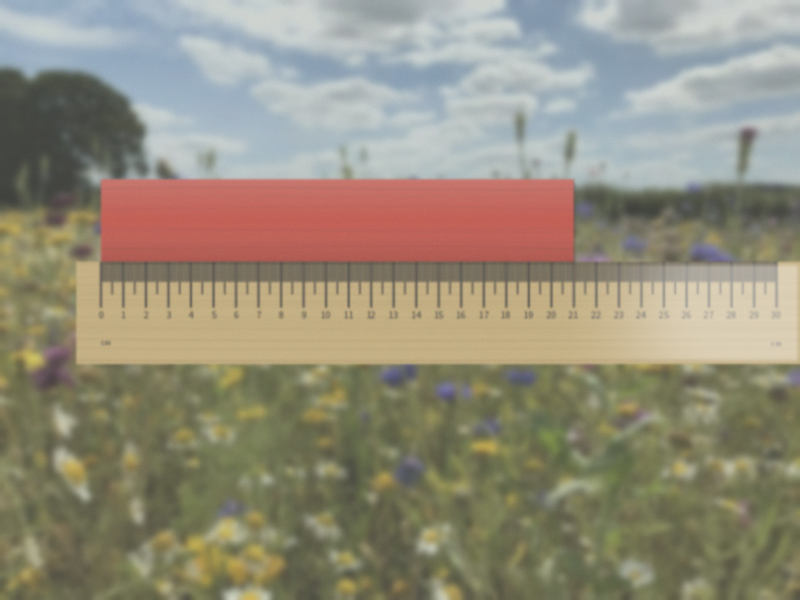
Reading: 21 cm
